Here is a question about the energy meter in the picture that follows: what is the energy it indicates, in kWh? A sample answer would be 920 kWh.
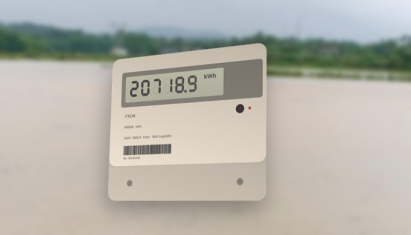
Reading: 20718.9 kWh
